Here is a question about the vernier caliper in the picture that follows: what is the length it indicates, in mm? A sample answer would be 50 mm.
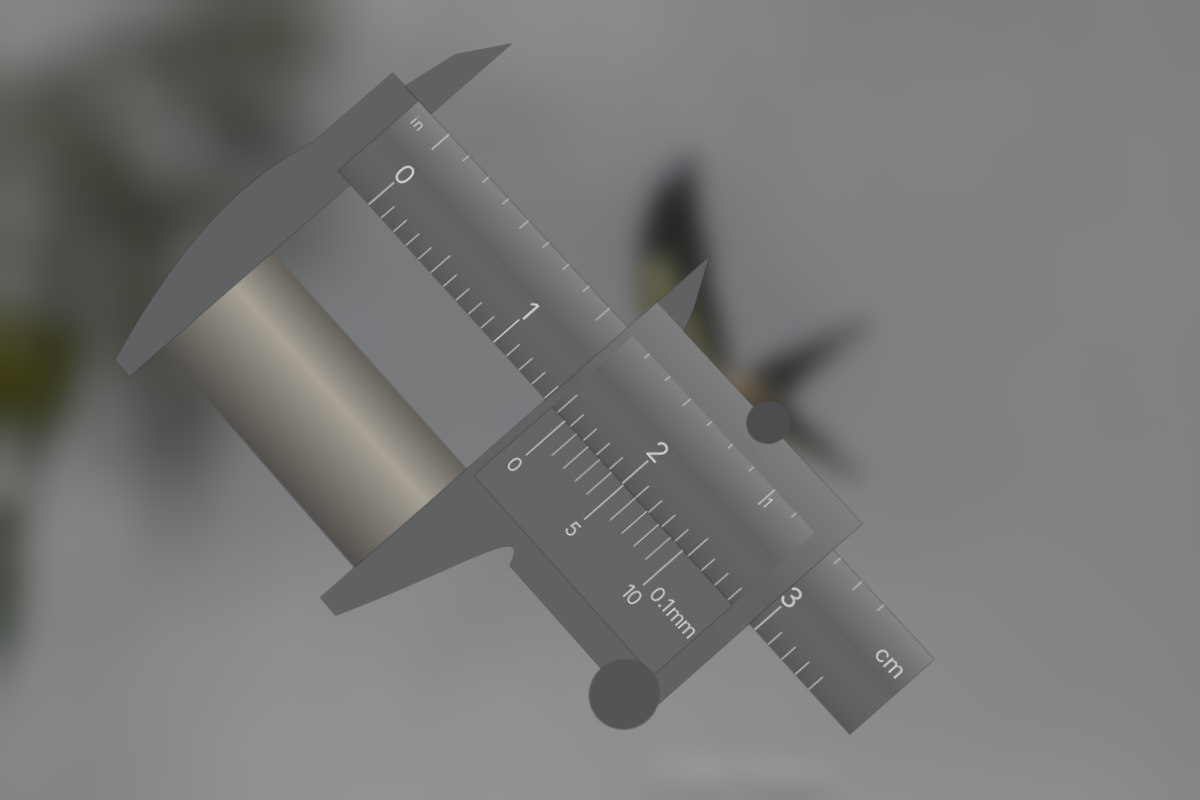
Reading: 15.6 mm
